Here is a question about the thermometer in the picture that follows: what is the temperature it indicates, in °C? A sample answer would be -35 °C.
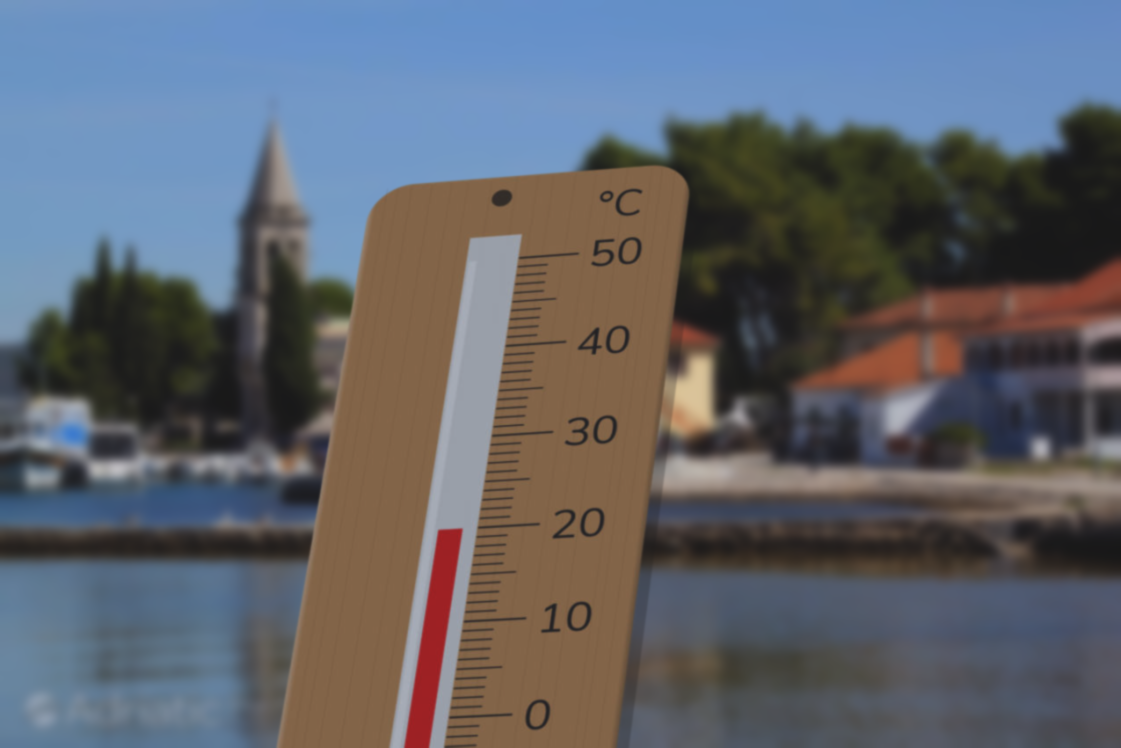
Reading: 20 °C
